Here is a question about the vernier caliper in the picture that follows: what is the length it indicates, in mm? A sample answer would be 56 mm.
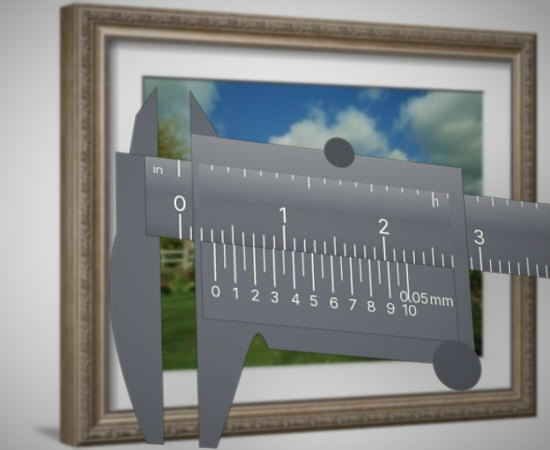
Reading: 3.2 mm
